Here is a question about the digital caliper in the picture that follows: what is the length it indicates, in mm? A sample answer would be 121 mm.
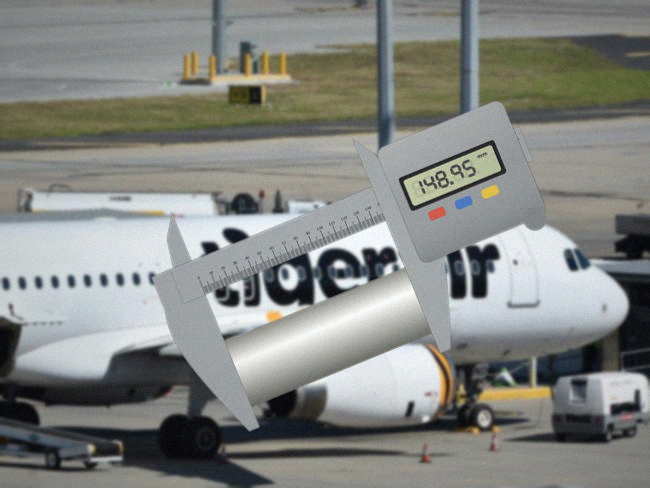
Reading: 148.95 mm
